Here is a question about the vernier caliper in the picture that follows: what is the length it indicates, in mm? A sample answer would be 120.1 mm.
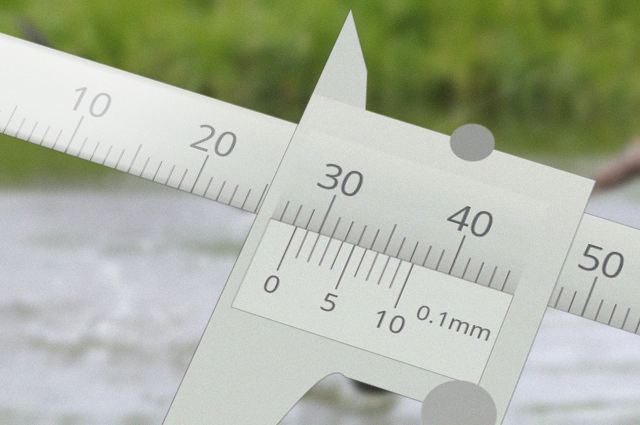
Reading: 28.3 mm
